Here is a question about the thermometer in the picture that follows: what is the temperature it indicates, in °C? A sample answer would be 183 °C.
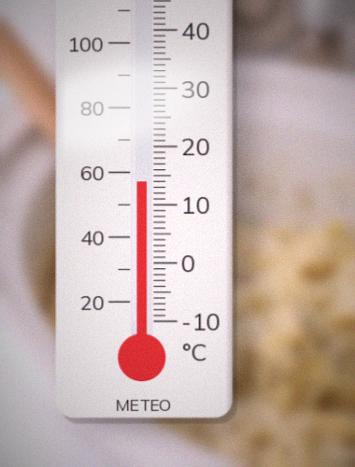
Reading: 14 °C
